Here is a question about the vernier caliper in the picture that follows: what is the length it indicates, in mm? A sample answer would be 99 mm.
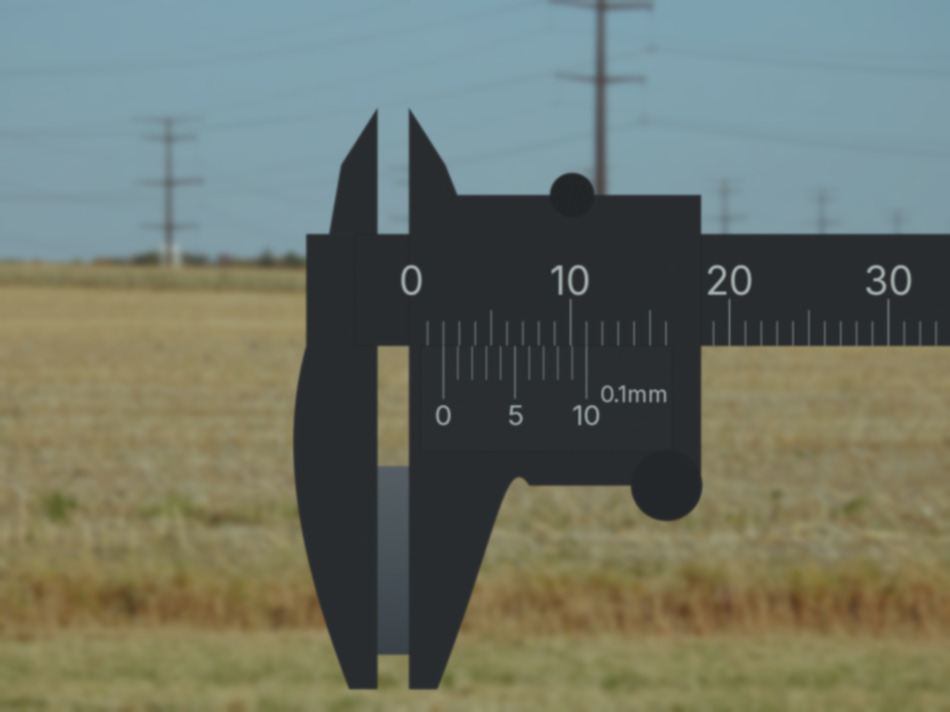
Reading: 2.0 mm
